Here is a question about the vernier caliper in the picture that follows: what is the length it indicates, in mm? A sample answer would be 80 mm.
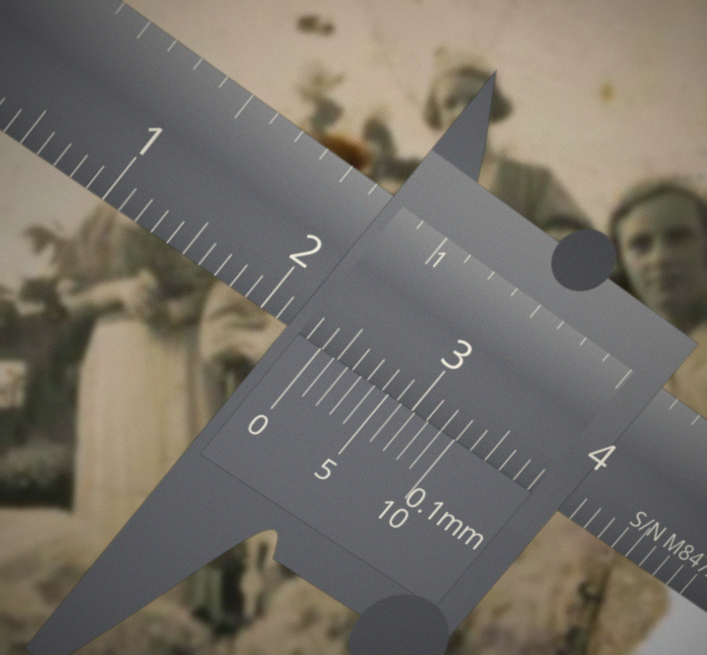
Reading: 23.9 mm
